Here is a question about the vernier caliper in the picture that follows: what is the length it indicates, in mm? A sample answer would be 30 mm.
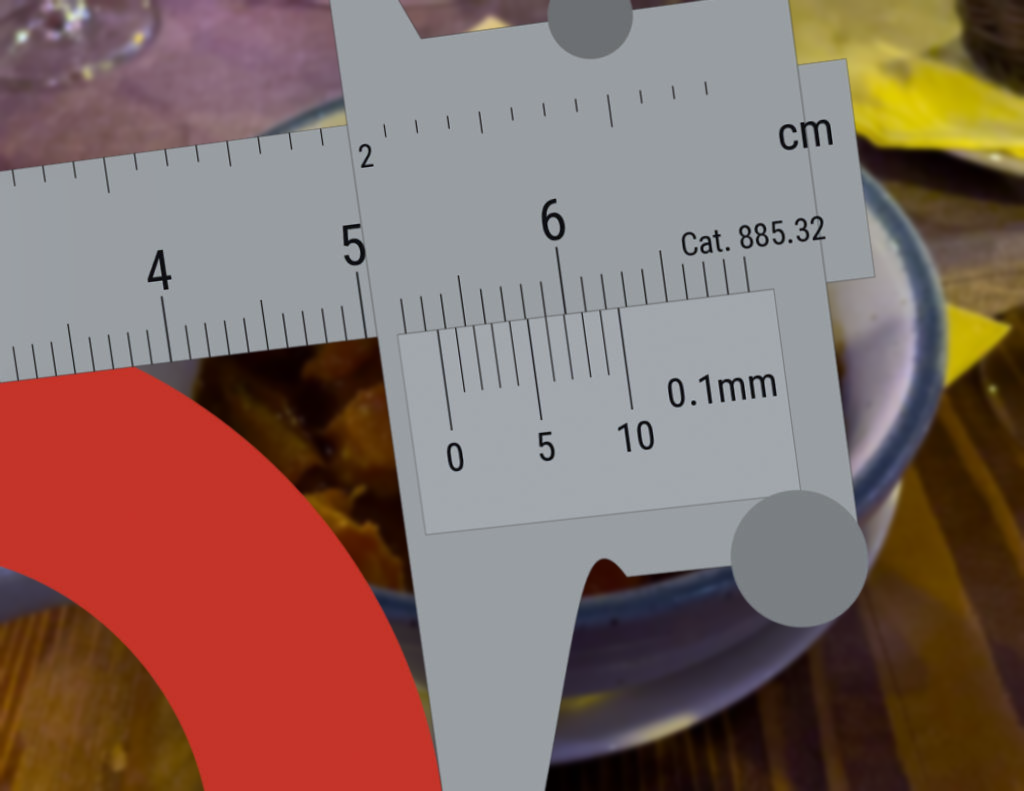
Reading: 53.6 mm
